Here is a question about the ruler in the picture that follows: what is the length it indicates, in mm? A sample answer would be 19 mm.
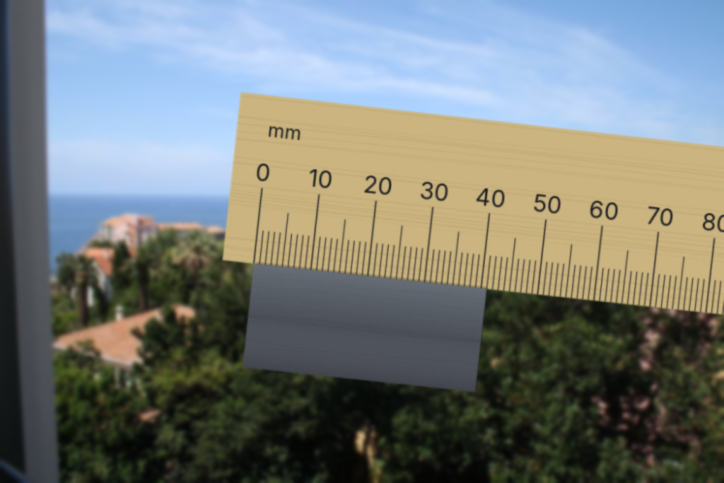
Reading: 41 mm
